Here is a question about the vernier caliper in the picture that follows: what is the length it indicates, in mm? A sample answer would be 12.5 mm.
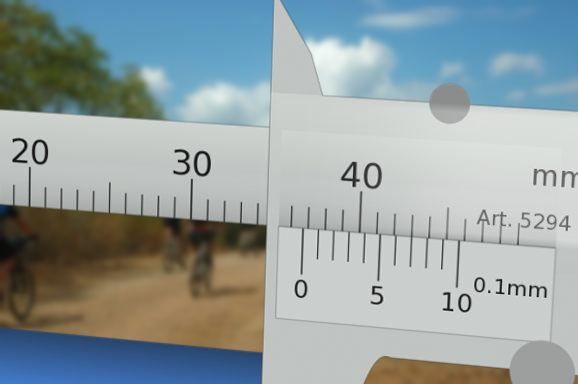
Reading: 36.7 mm
